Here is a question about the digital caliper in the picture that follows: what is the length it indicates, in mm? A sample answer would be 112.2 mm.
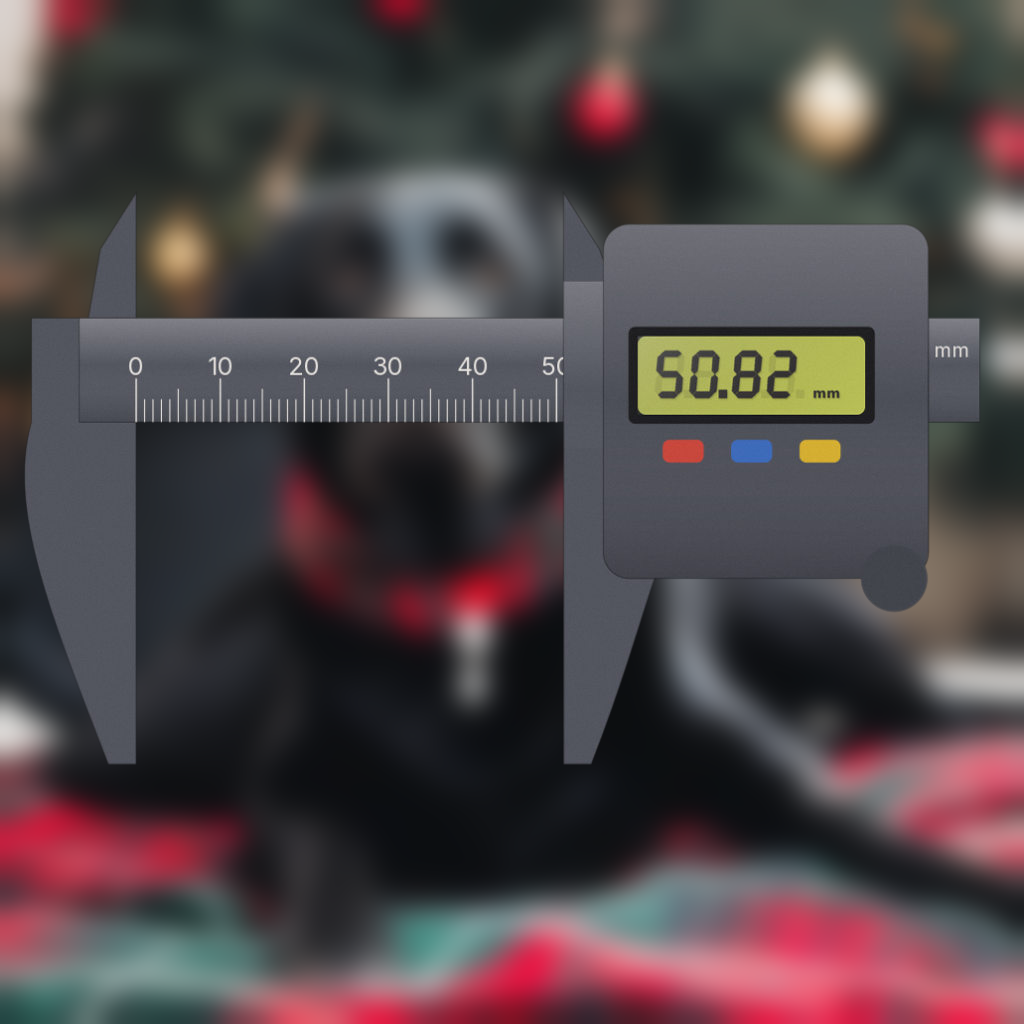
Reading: 50.82 mm
